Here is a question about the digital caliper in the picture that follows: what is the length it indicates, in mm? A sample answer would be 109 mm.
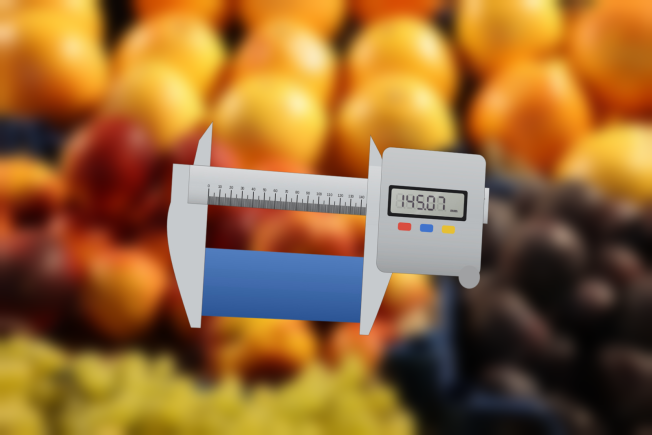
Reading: 145.07 mm
